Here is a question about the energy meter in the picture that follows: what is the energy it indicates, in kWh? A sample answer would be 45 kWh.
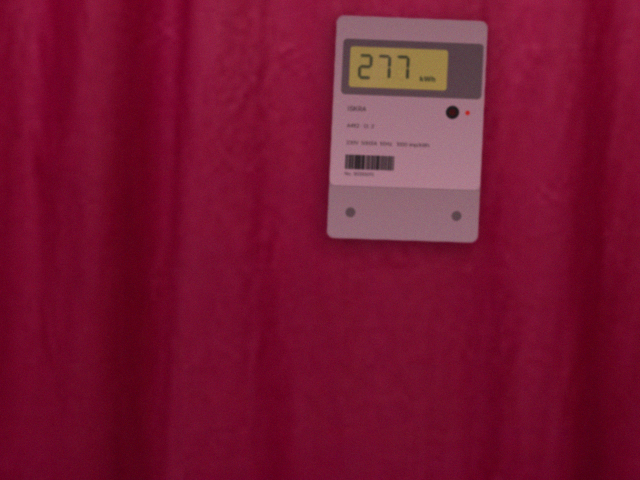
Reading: 277 kWh
